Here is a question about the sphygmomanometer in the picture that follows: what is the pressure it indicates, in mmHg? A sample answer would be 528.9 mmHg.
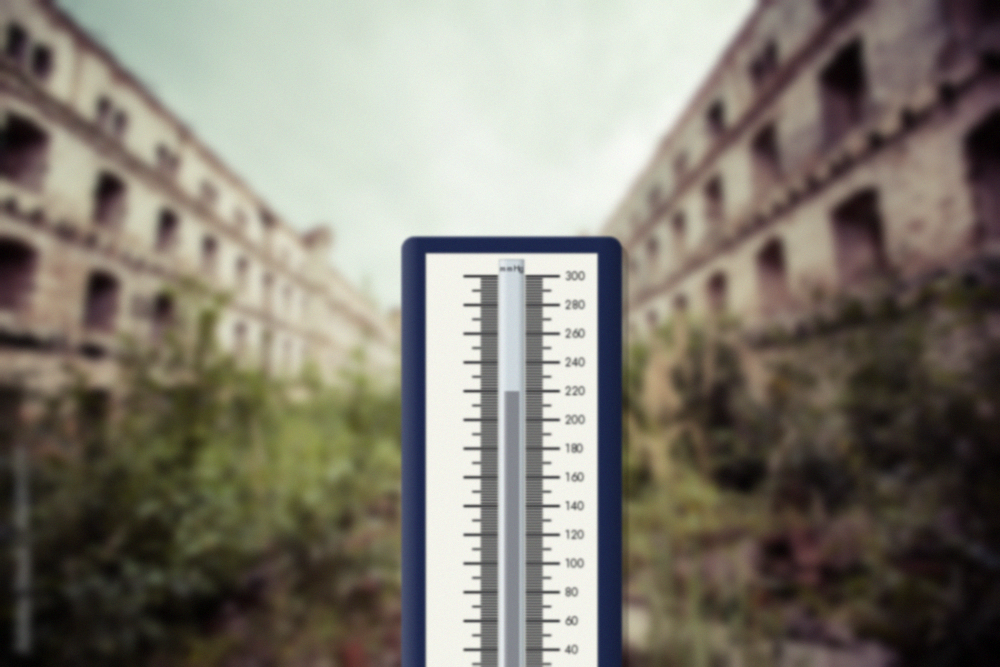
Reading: 220 mmHg
